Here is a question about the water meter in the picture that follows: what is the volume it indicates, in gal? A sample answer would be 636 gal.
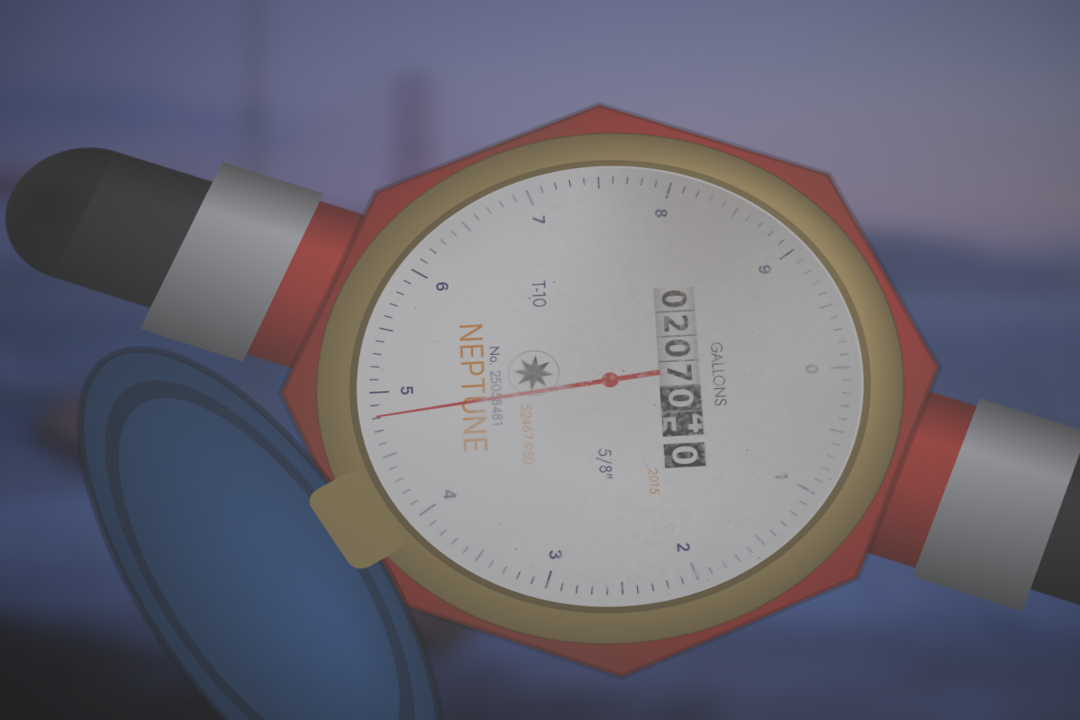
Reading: 207044.8 gal
